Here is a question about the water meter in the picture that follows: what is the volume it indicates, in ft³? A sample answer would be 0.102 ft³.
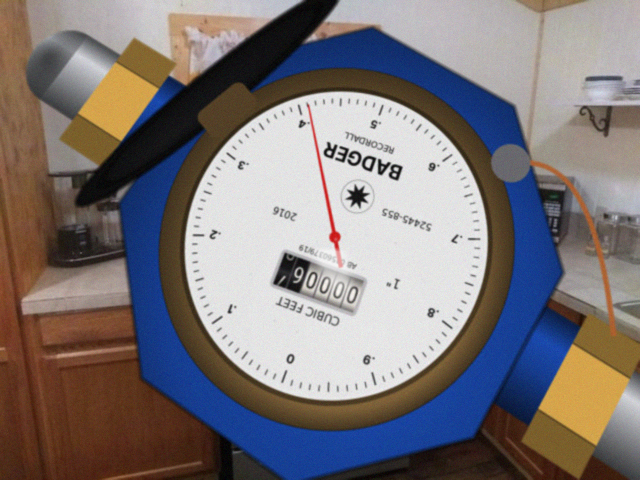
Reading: 67.41 ft³
